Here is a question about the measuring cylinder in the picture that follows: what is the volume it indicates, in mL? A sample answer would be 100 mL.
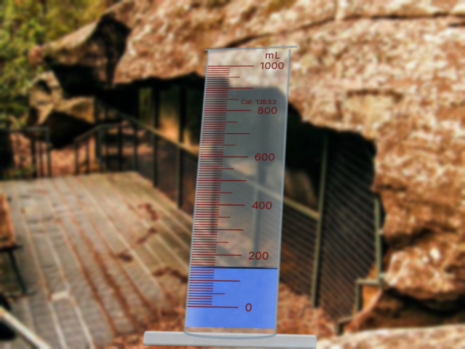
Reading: 150 mL
